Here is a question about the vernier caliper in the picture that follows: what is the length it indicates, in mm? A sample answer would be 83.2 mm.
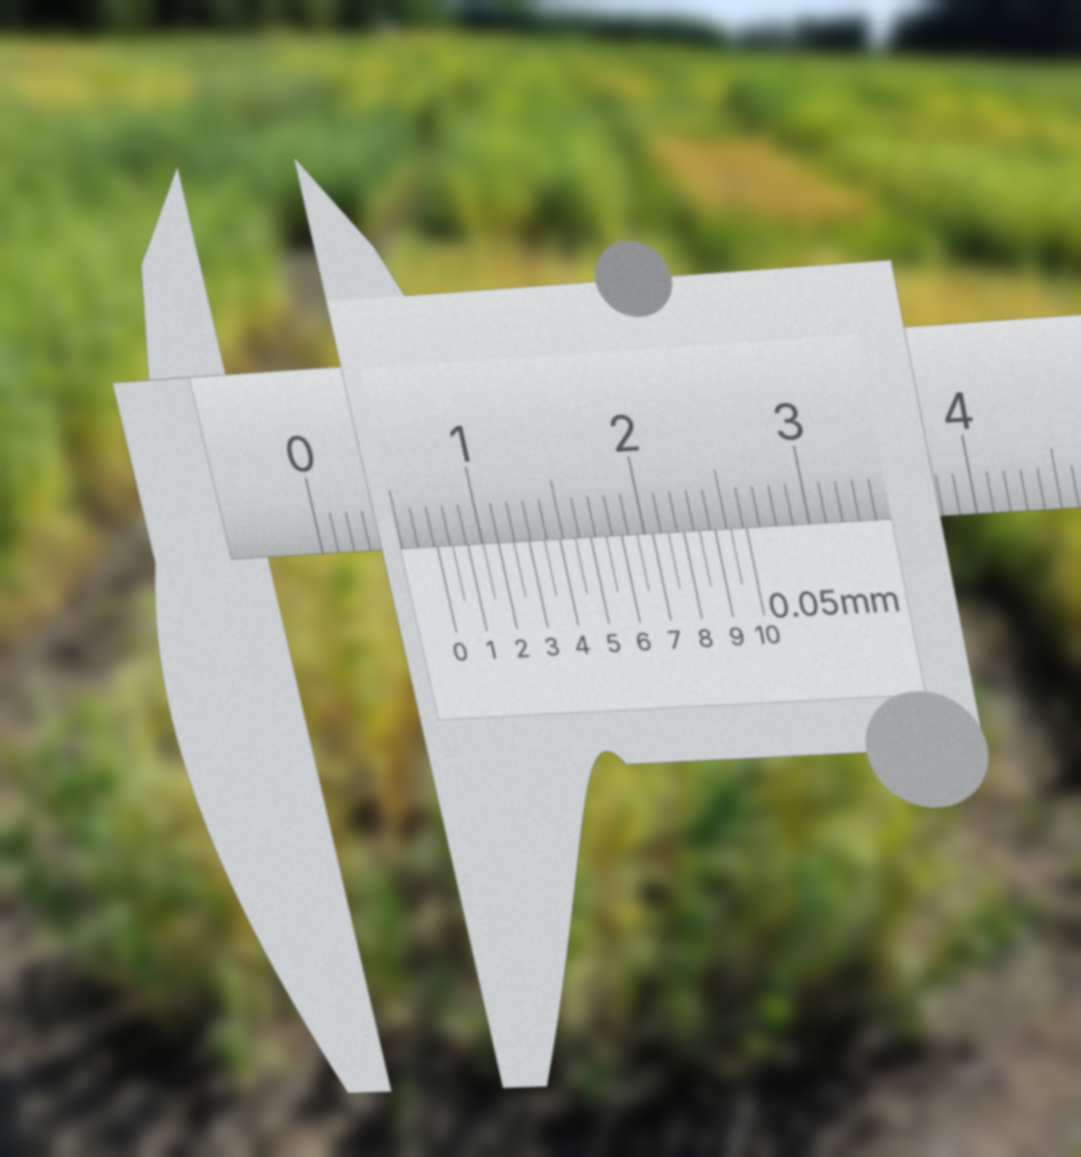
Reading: 7.2 mm
